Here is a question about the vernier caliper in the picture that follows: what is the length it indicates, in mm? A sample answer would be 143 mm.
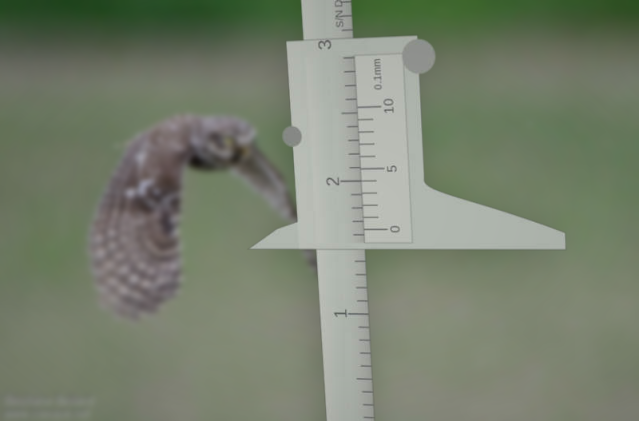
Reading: 16.4 mm
